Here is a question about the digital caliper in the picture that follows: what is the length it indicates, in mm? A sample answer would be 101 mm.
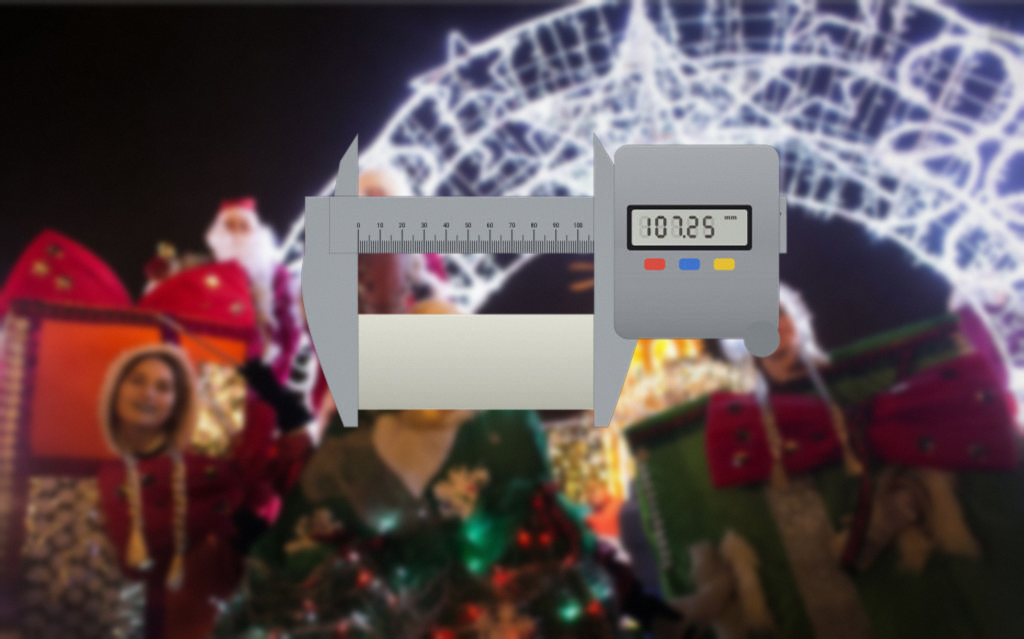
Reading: 107.25 mm
